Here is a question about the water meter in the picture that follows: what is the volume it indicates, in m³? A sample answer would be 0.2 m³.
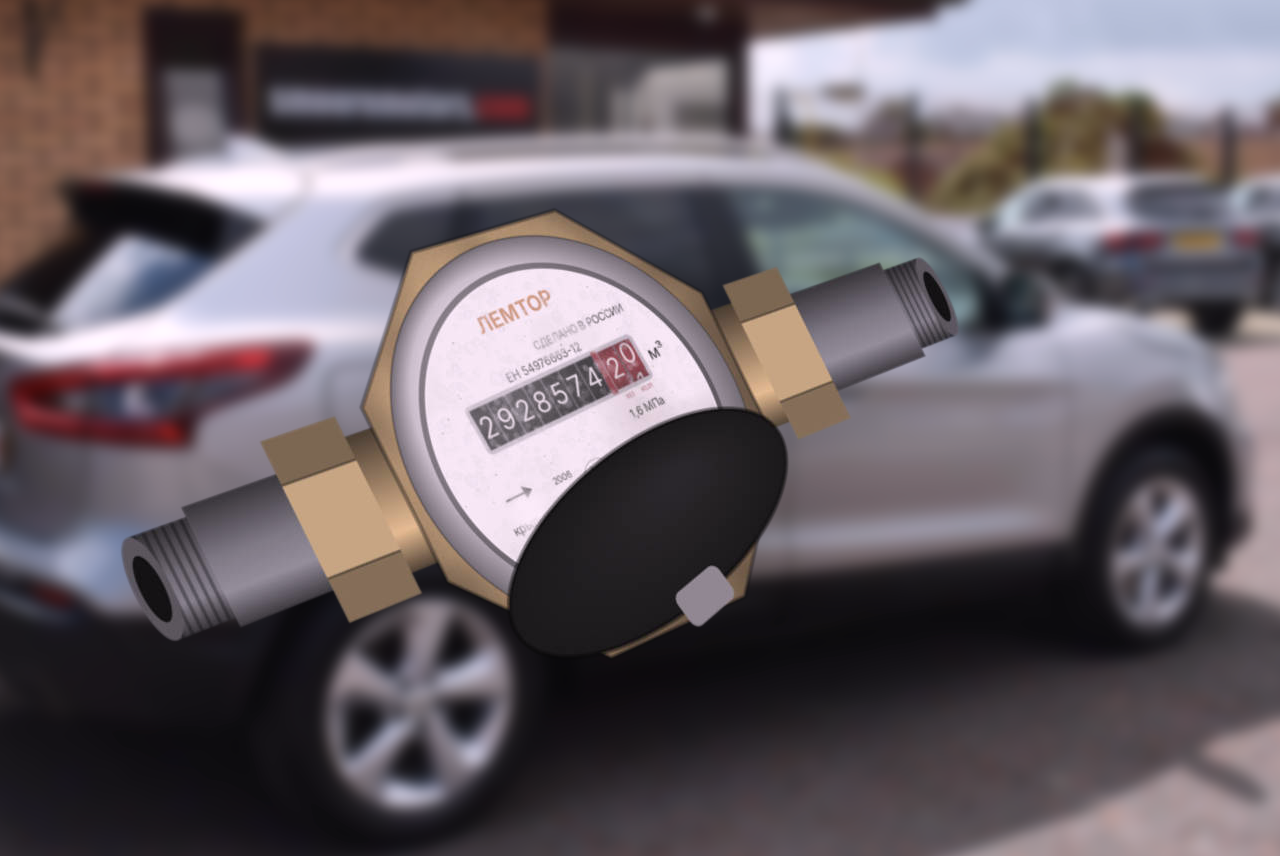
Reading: 2928574.20 m³
